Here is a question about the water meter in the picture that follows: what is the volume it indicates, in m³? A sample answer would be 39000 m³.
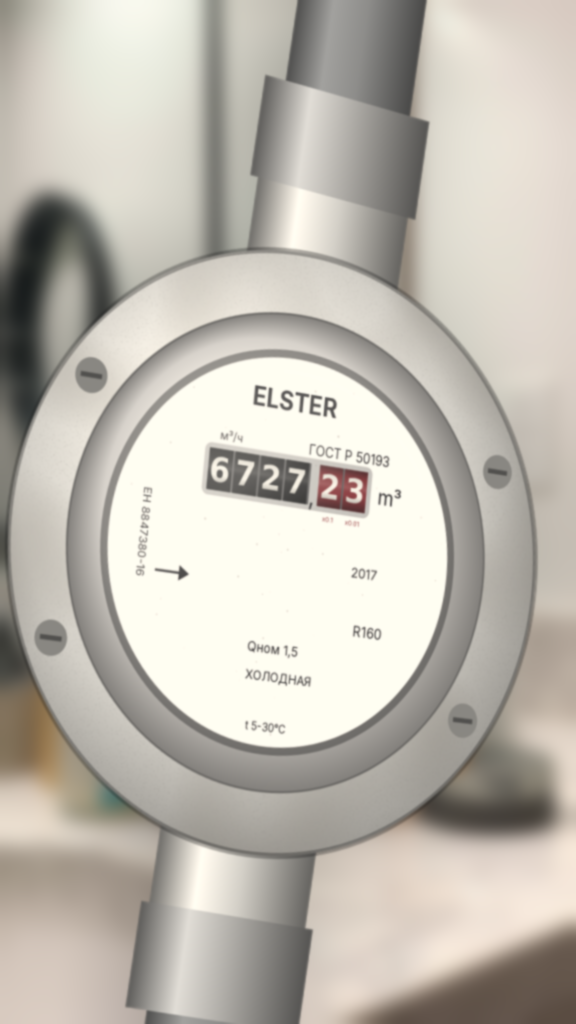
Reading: 6727.23 m³
